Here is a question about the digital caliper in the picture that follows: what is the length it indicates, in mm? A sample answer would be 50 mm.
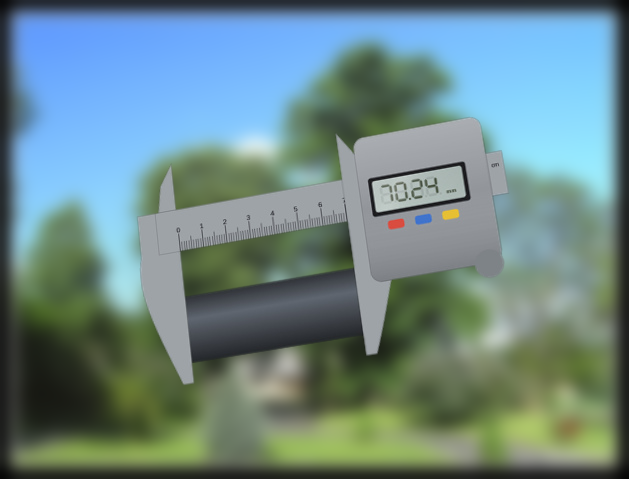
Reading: 70.24 mm
